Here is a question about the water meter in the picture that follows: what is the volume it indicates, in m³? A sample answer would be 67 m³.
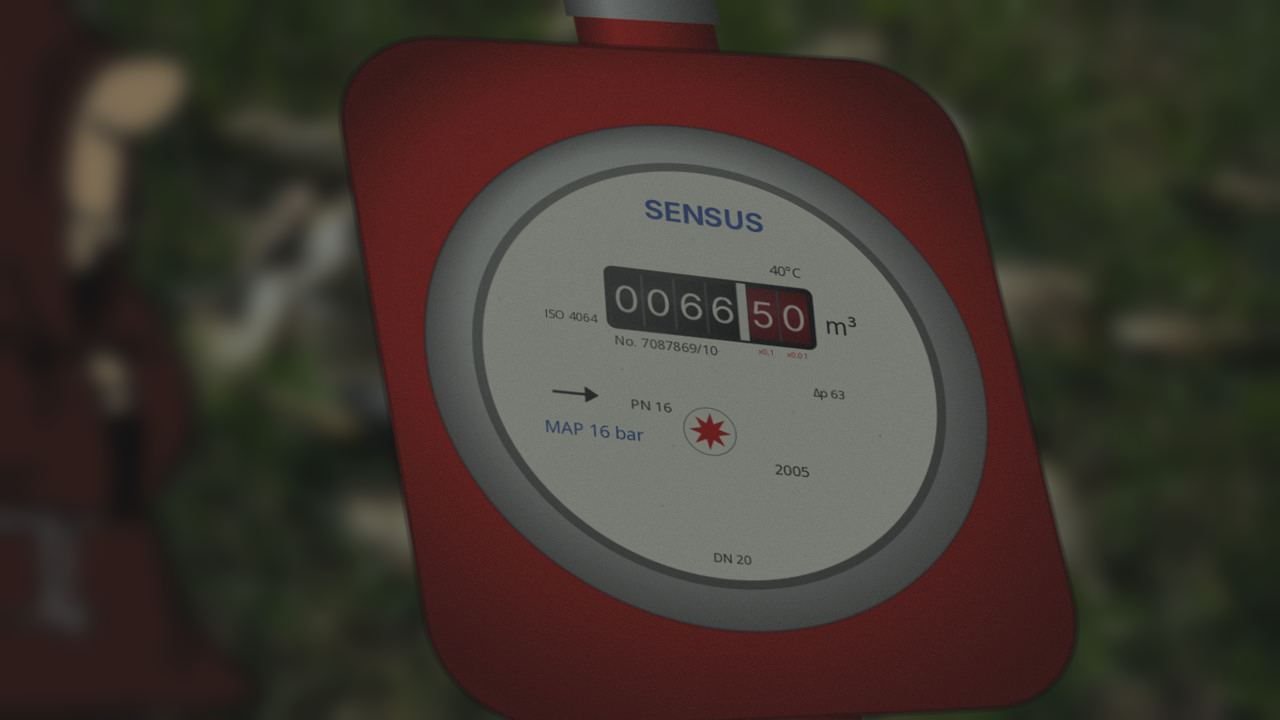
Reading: 66.50 m³
